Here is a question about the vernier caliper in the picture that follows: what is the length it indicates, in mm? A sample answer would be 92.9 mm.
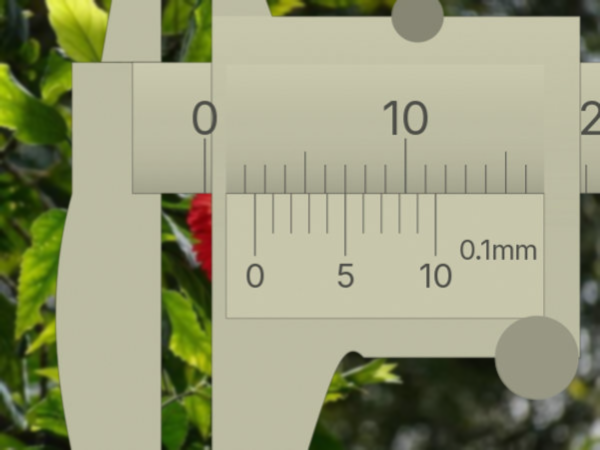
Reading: 2.5 mm
